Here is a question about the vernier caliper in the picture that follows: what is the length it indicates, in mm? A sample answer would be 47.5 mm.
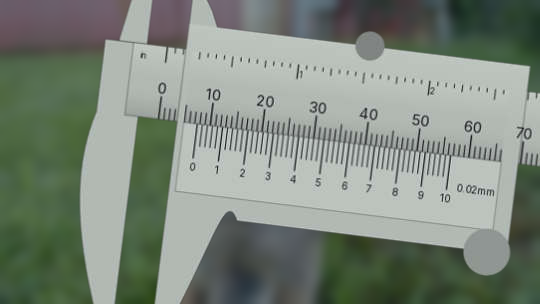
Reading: 7.5 mm
